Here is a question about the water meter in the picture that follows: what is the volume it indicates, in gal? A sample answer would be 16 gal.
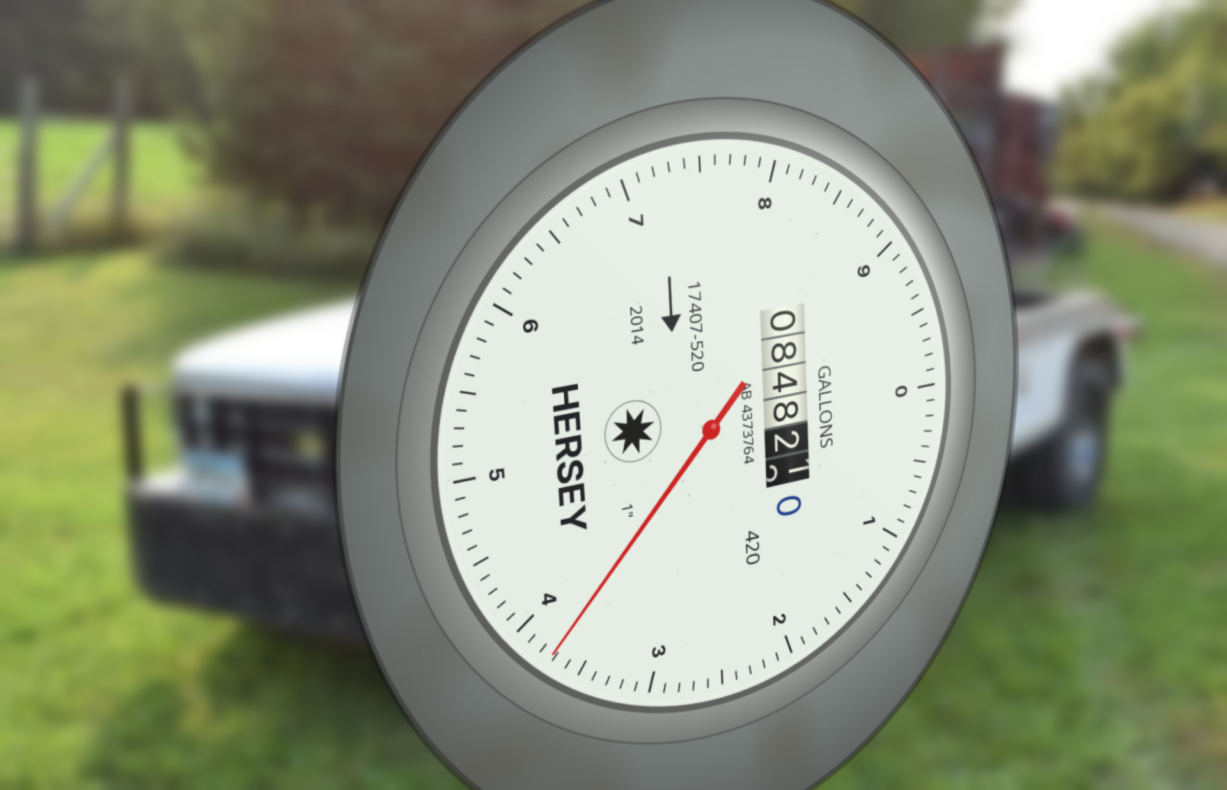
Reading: 848213.7 gal
